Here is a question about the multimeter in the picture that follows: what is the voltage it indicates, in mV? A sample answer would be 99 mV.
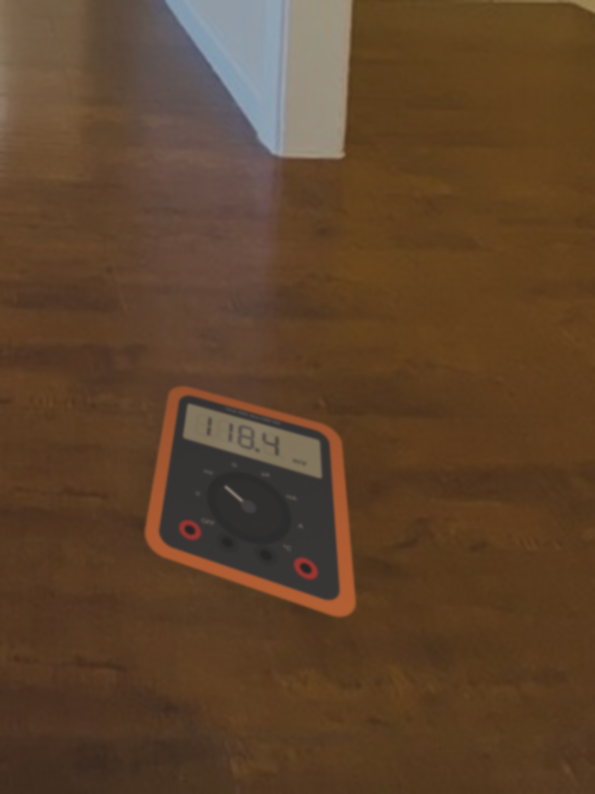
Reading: 118.4 mV
